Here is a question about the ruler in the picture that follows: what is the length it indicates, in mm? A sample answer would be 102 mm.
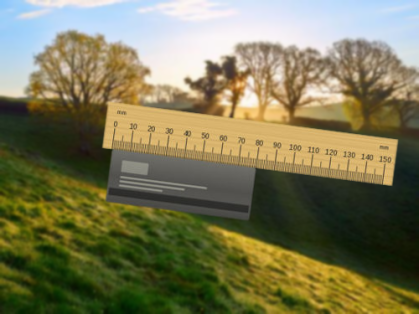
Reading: 80 mm
